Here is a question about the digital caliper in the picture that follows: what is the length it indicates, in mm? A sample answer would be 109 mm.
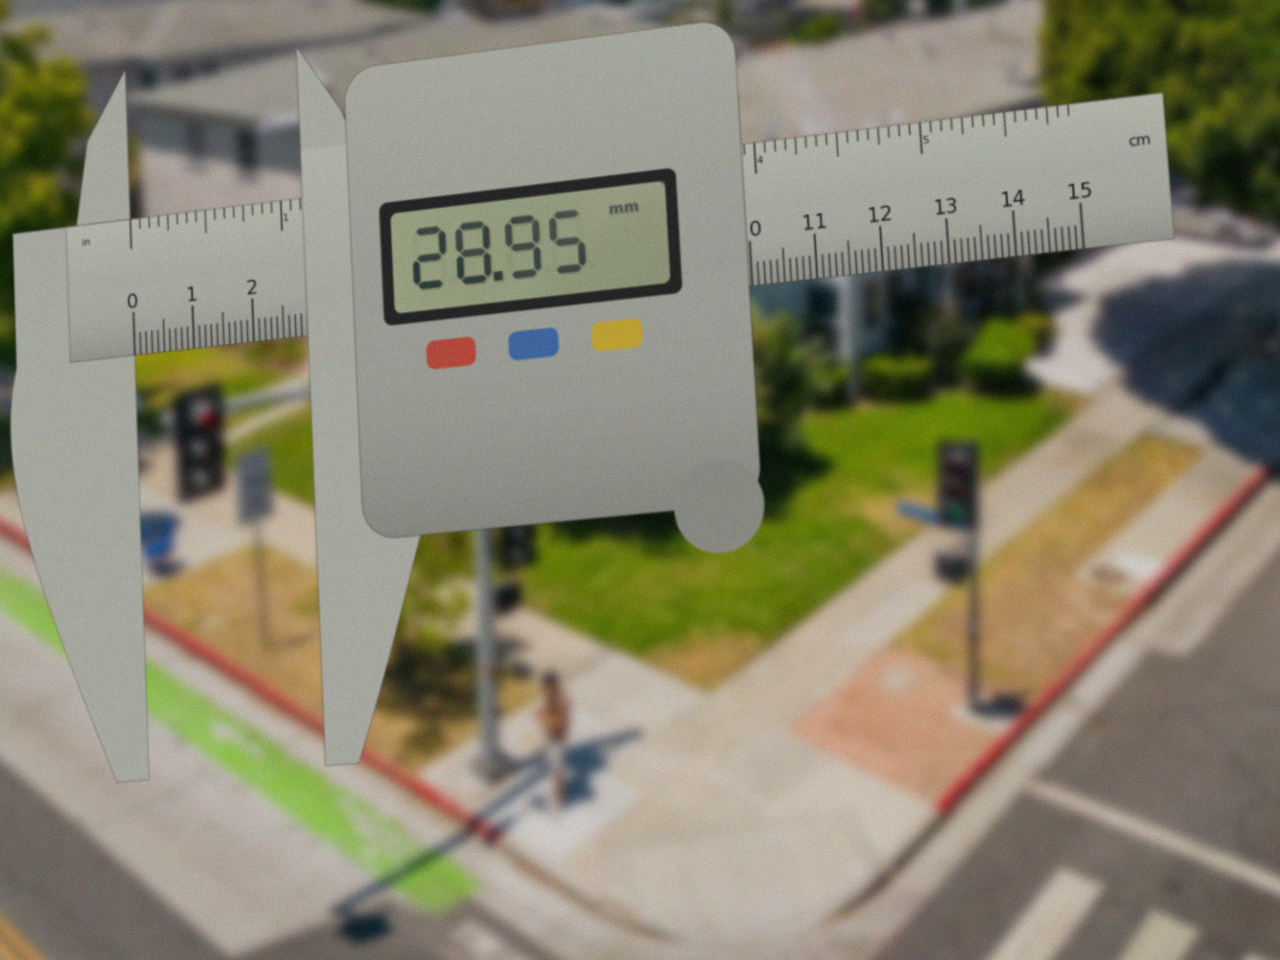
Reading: 28.95 mm
